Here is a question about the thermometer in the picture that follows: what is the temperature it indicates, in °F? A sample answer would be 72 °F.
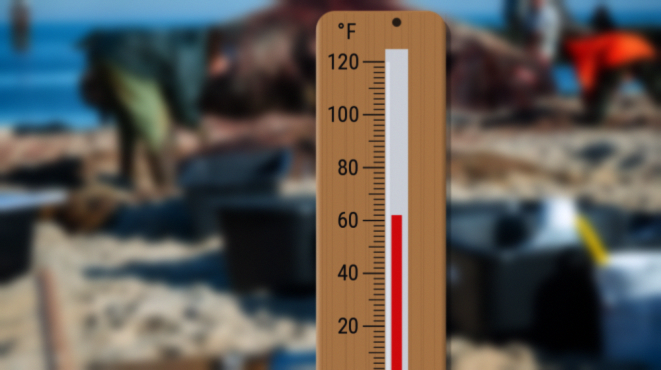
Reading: 62 °F
